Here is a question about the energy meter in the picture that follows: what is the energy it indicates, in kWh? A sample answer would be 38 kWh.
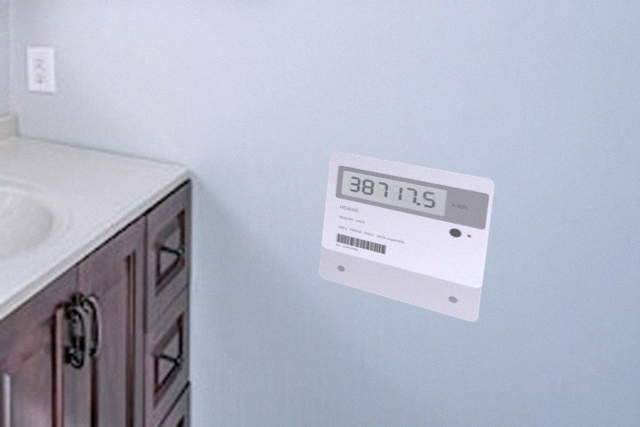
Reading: 38717.5 kWh
